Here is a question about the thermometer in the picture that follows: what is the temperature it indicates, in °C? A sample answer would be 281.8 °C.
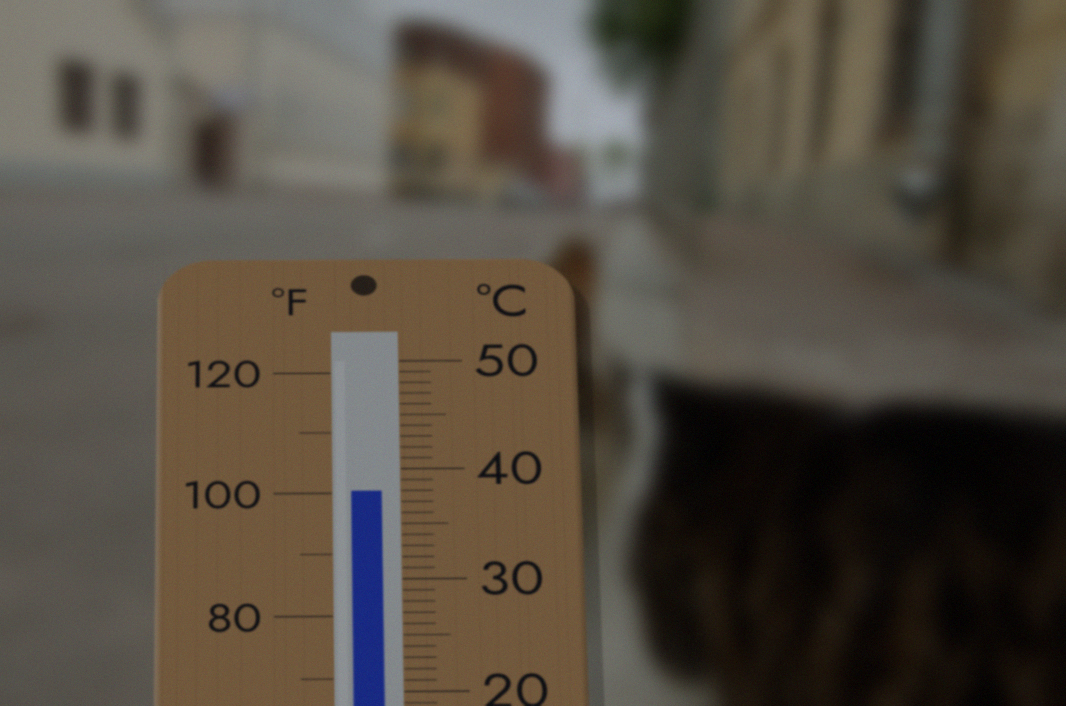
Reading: 38 °C
